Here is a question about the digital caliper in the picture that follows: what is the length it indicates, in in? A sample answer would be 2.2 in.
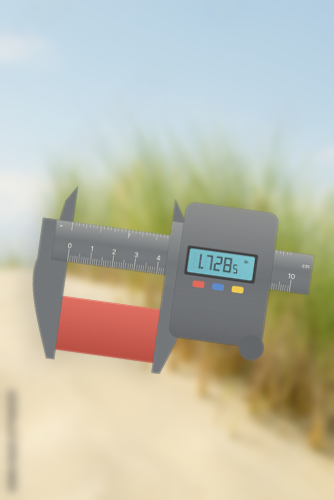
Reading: 1.7285 in
